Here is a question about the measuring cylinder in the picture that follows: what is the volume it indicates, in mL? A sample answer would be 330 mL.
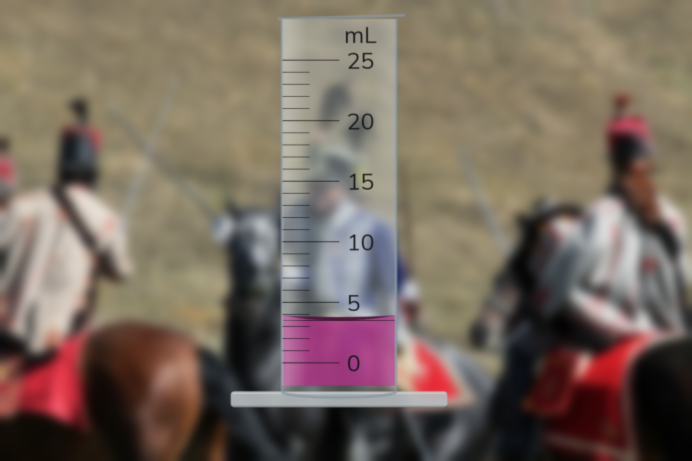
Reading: 3.5 mL
